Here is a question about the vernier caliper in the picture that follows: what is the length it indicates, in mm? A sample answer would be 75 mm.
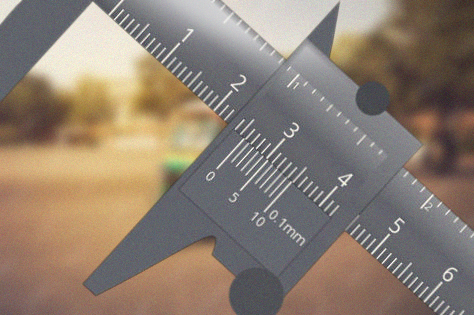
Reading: 25.8 mm
